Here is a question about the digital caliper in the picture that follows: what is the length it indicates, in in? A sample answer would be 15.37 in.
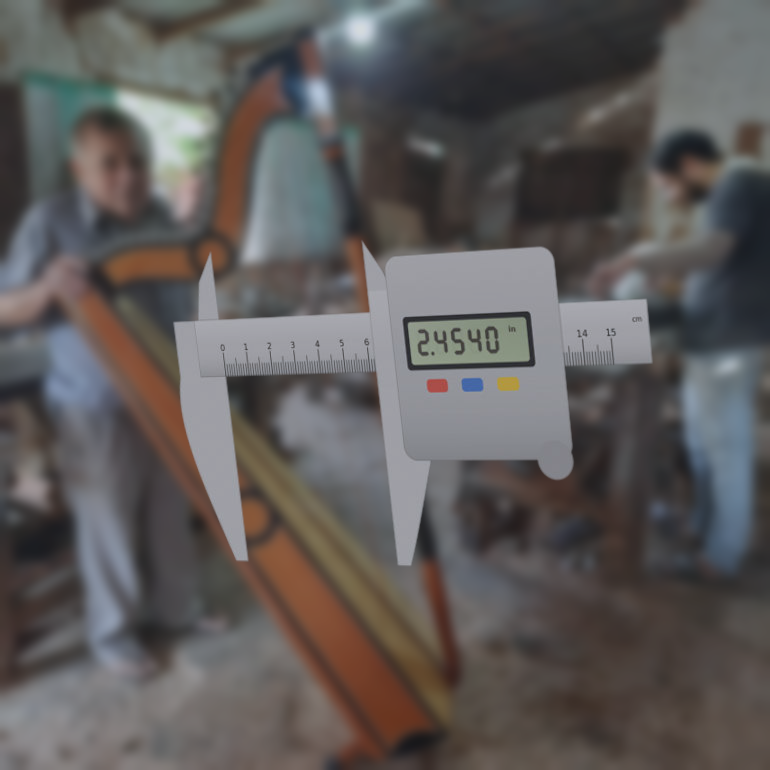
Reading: 2.4540 in
